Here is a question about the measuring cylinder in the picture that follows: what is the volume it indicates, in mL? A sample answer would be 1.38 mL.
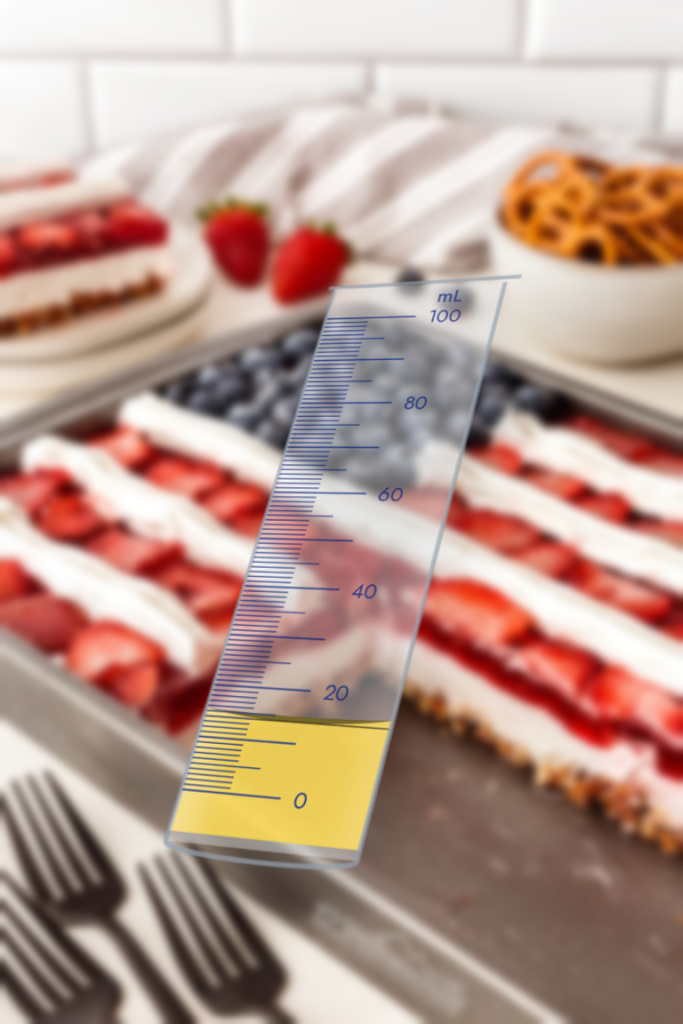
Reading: 14 mL
